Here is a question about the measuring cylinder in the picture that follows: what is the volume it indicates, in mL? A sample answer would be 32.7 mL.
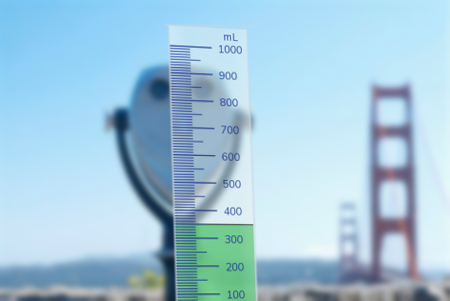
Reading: 350 mL
